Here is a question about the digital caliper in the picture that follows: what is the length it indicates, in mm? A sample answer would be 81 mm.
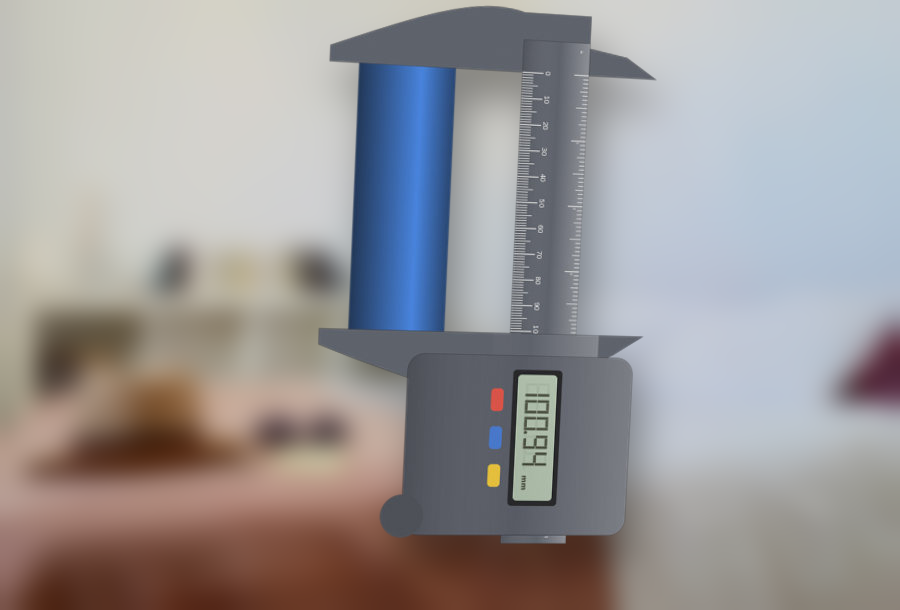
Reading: 100.94 mm
